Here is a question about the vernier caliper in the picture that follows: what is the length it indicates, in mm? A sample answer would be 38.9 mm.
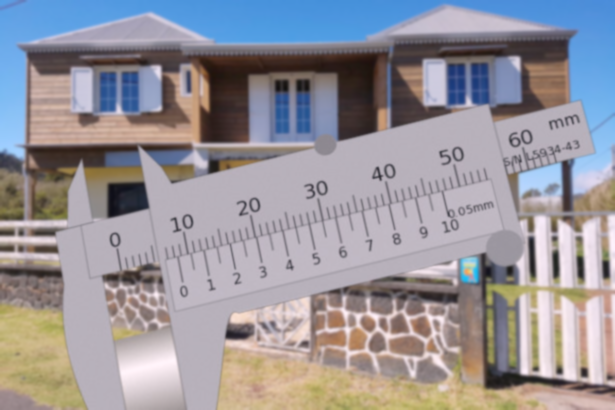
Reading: 8.5 mm
